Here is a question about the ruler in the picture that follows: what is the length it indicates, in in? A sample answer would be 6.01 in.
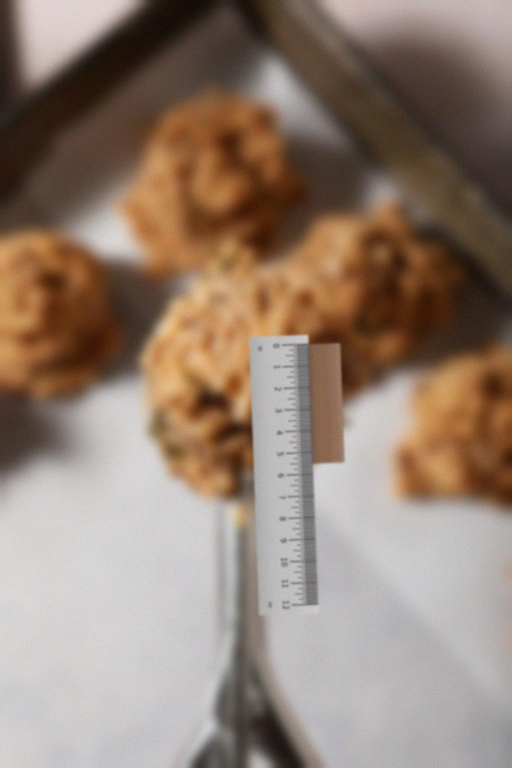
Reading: 5.5 in
